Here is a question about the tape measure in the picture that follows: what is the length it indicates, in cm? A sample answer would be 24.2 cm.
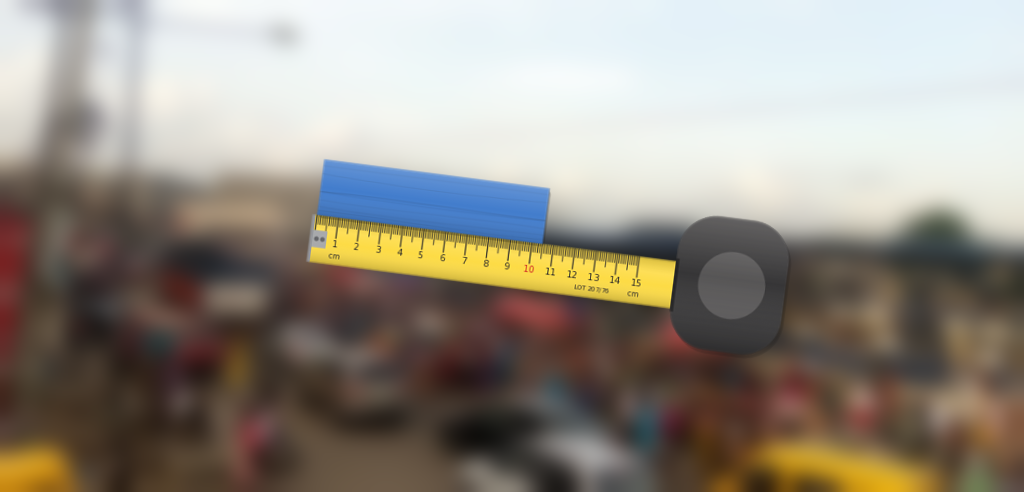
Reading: 10.5 cm
